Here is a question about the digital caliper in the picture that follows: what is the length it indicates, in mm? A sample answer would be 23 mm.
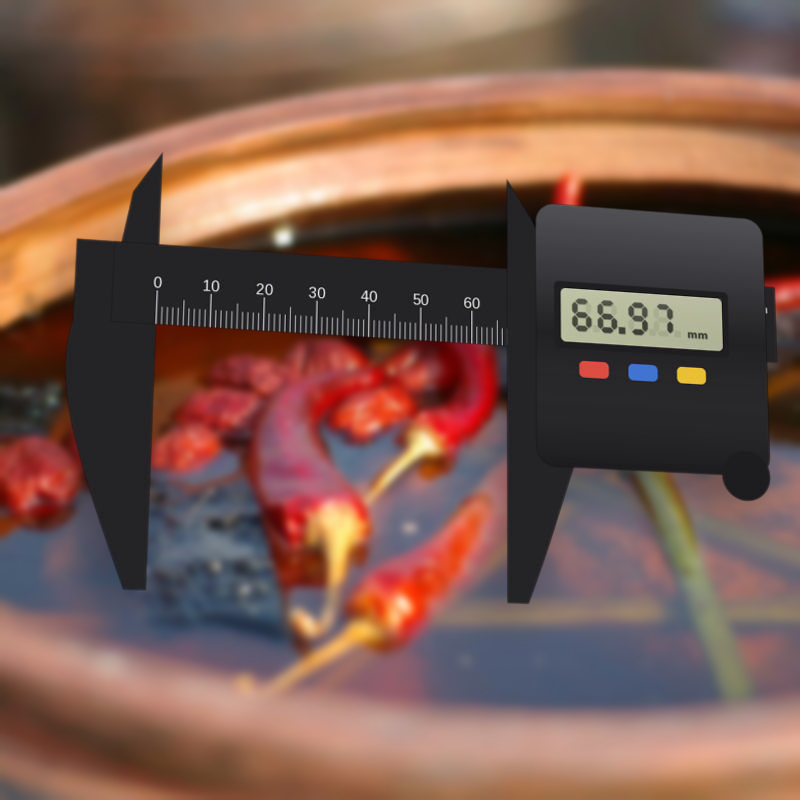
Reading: 66.97 mm
